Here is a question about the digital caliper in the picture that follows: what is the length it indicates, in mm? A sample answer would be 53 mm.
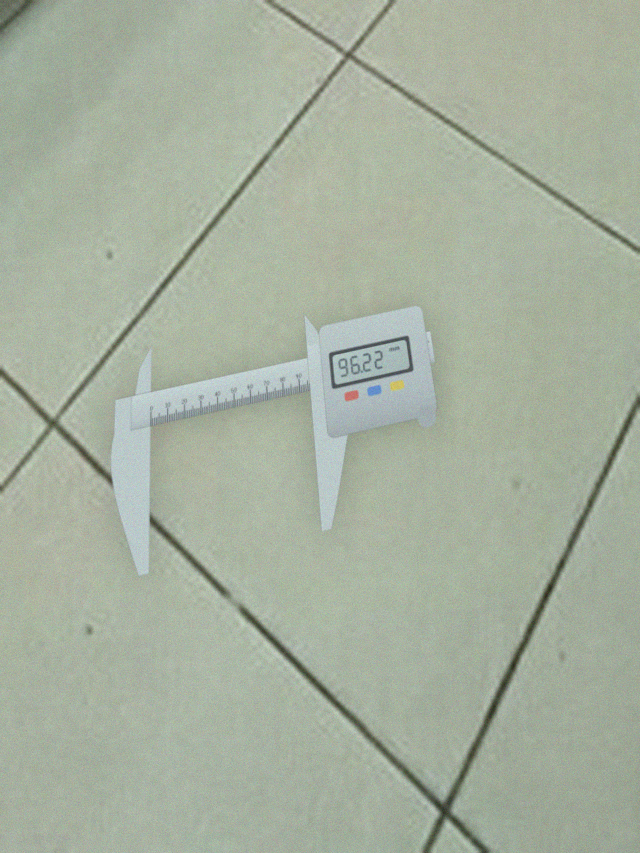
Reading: 96.22 mm
